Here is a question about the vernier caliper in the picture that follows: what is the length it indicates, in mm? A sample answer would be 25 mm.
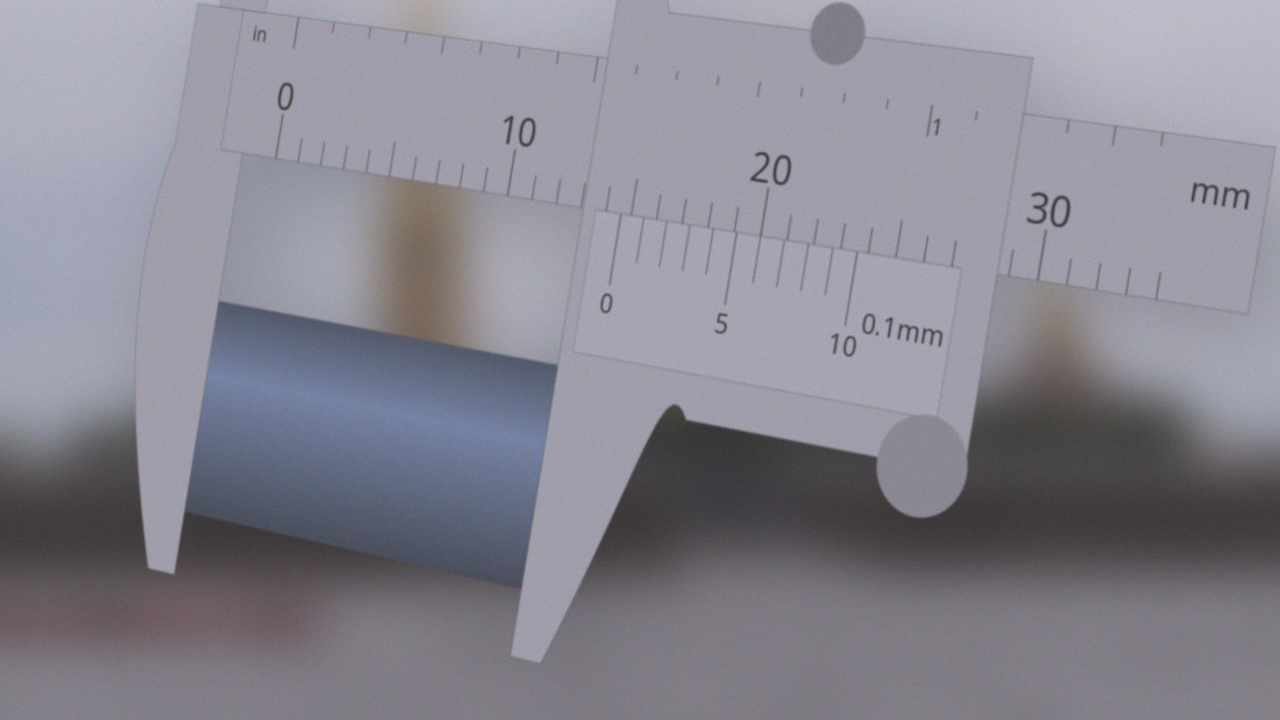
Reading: 14.6 mm
